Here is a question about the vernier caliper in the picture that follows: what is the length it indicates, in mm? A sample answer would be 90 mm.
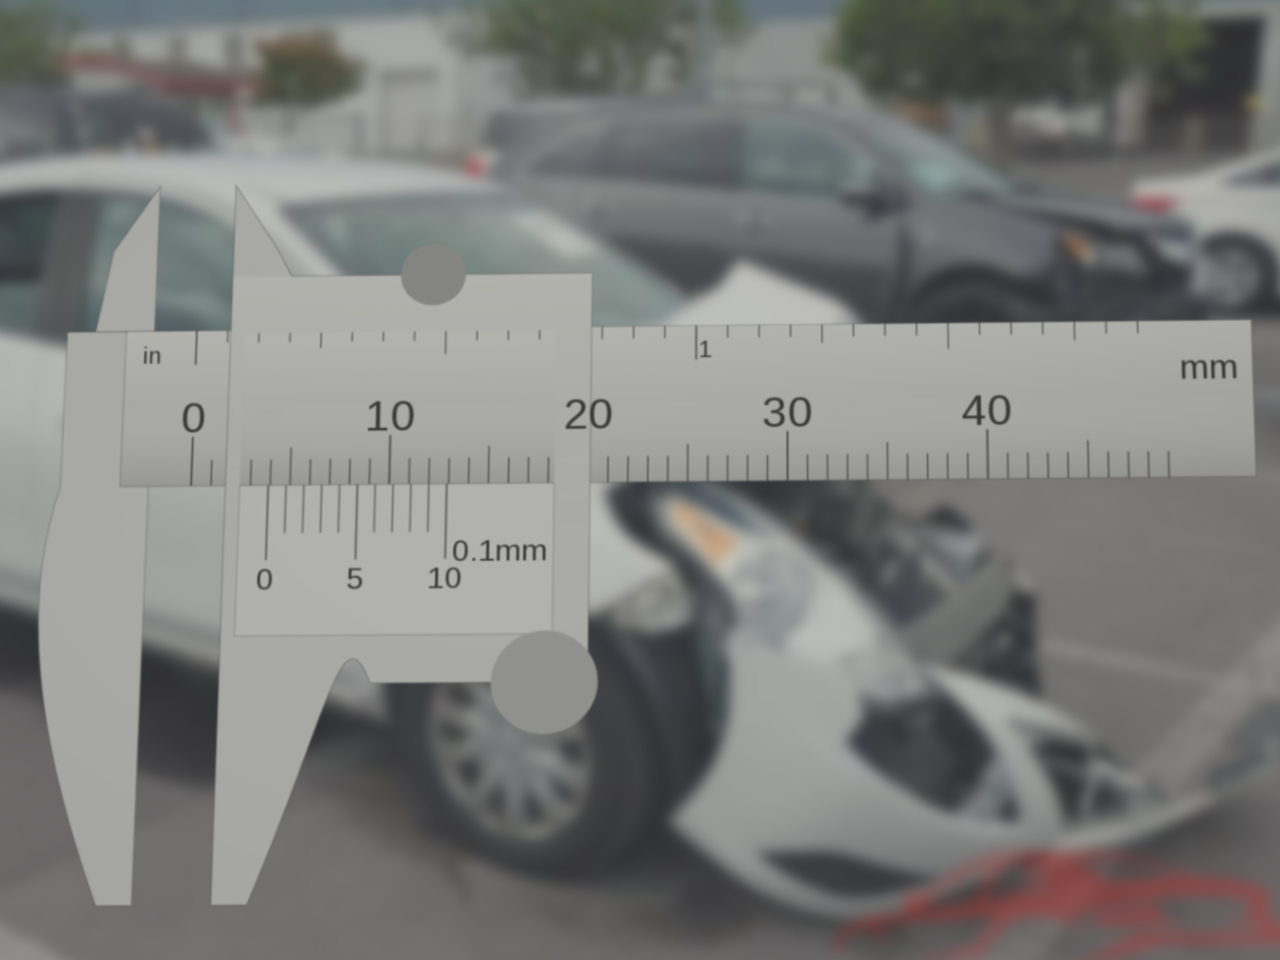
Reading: 3.9 mm
